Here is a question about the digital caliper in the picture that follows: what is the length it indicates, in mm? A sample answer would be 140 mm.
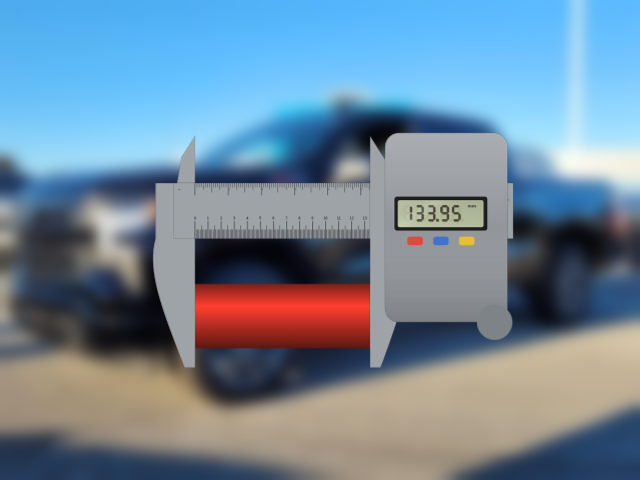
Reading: 133.95 mm
